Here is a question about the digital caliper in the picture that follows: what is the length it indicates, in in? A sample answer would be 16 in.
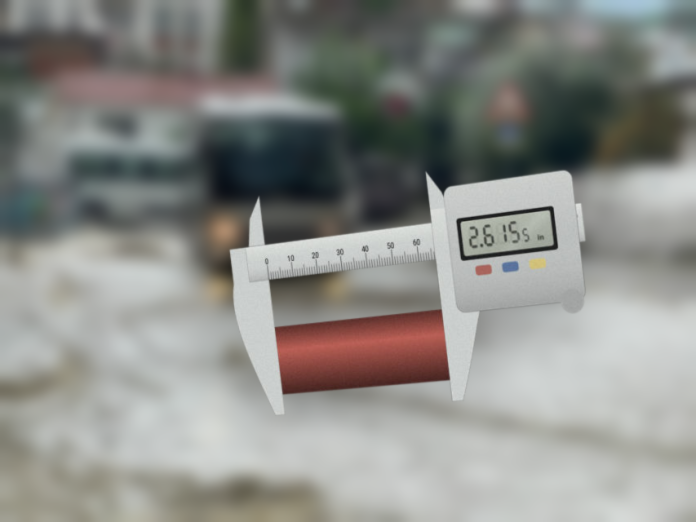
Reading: 2.6155 in
